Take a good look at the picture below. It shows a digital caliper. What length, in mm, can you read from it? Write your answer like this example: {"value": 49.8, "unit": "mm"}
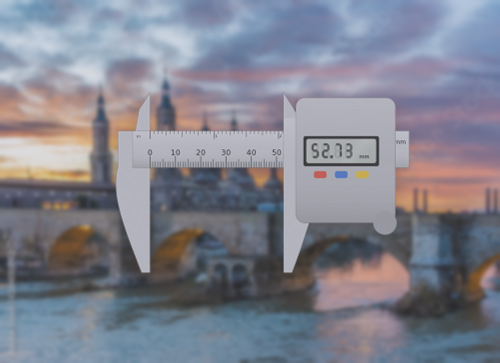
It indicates {"value": 52.73, "unit": "mm"}
